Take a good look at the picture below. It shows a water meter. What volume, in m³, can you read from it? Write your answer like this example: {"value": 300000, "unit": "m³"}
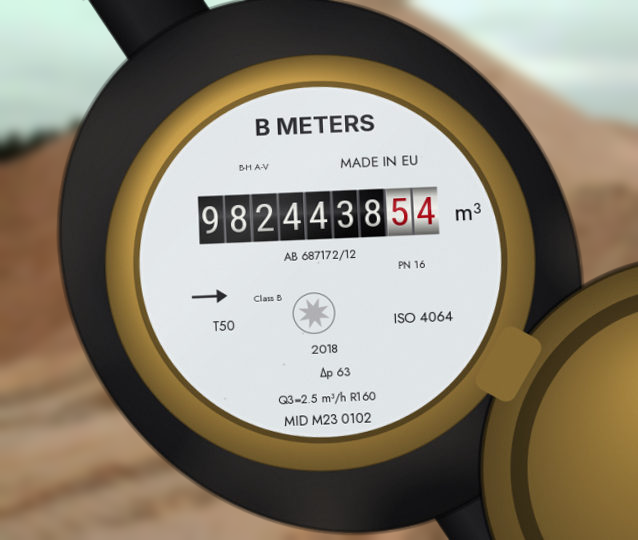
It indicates {"value": 9824438.54, "unit": "m³"}
